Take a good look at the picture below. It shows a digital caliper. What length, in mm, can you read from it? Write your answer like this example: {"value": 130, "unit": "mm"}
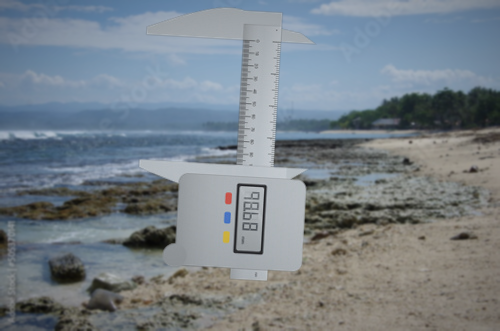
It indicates {"value": 98.68, "unit": "mm"}
